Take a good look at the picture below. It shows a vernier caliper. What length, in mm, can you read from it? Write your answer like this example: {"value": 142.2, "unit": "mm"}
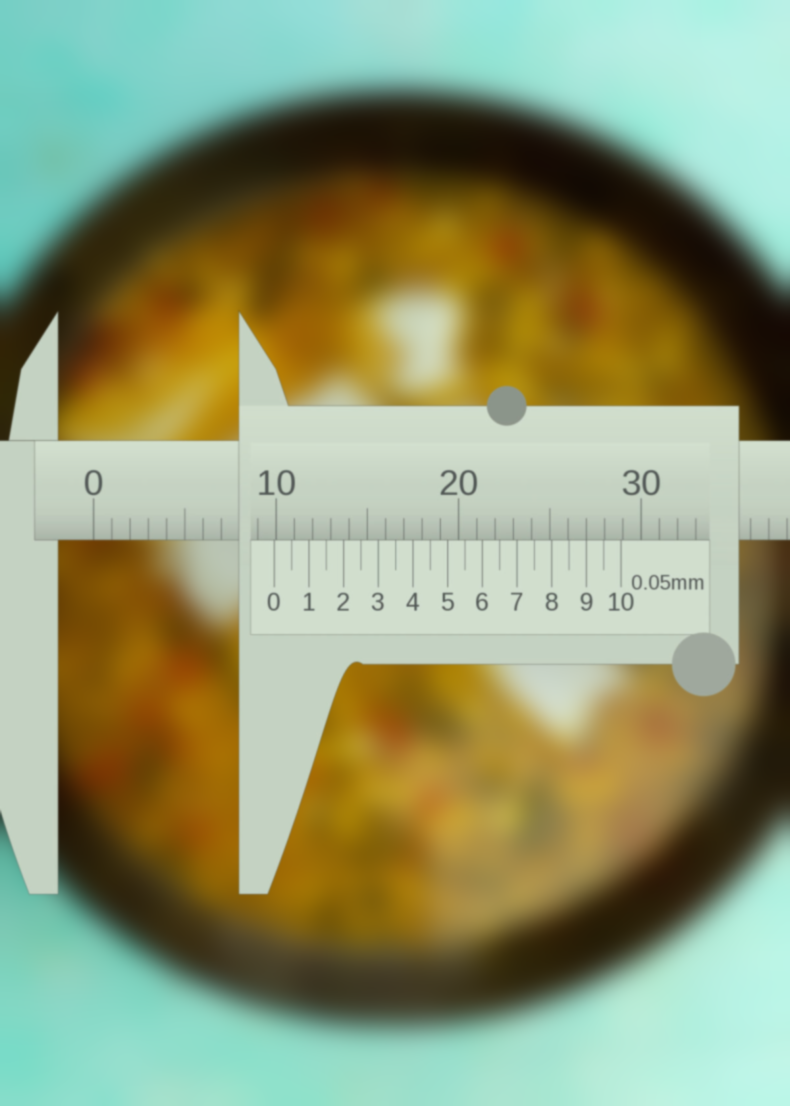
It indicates {"value": 9.9, "unit": "mm"}
